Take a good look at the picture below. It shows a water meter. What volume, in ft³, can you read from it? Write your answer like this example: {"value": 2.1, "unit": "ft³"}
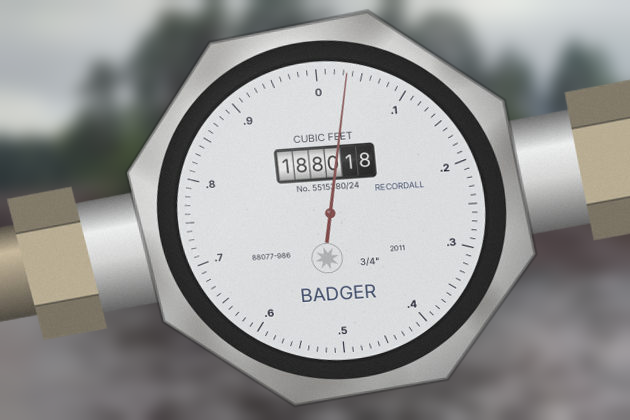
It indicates {"value": 188018.03, "unit": "ft³"}
